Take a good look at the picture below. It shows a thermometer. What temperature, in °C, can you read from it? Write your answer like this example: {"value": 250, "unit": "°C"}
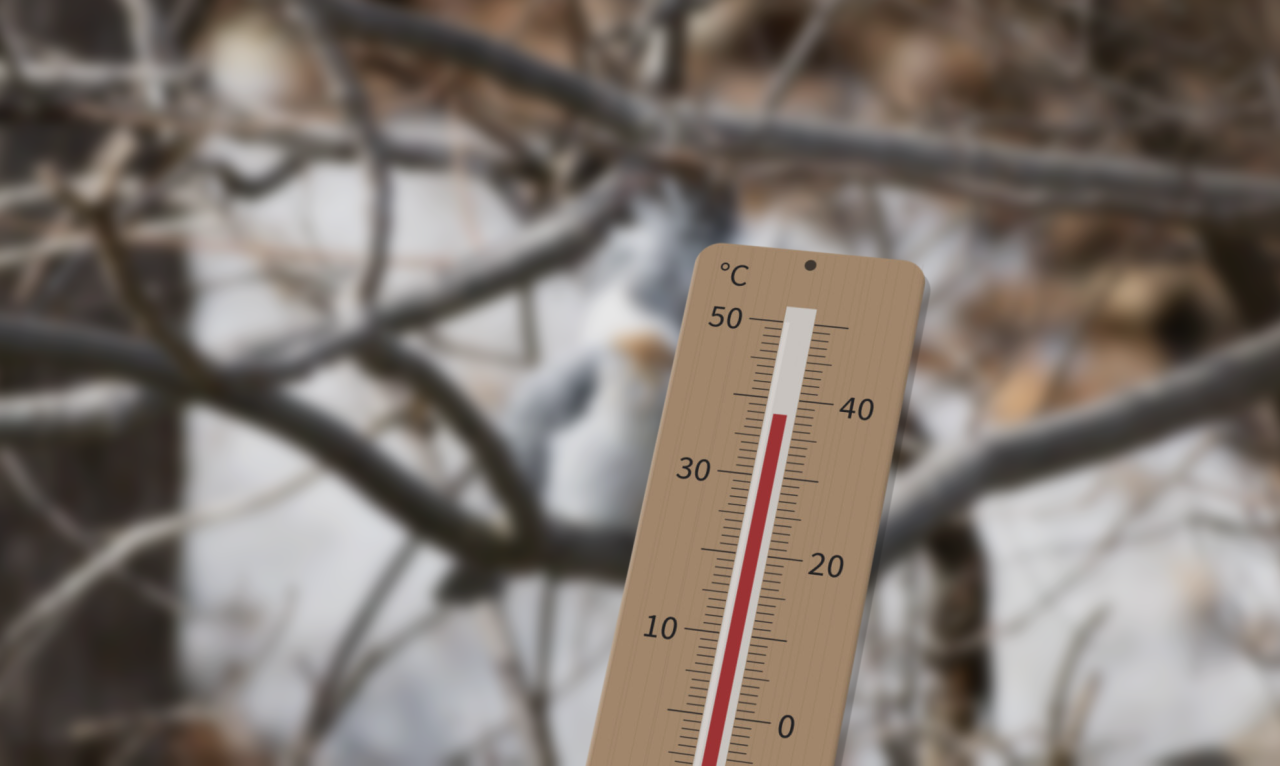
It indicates {"value": 38, "unit": "°C"}
